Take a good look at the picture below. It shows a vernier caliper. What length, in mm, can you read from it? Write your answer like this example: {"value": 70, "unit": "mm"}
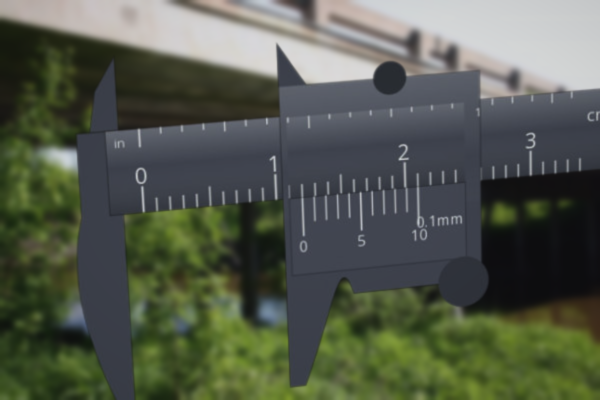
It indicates {"value": 12.0, "unit": "mm"}
